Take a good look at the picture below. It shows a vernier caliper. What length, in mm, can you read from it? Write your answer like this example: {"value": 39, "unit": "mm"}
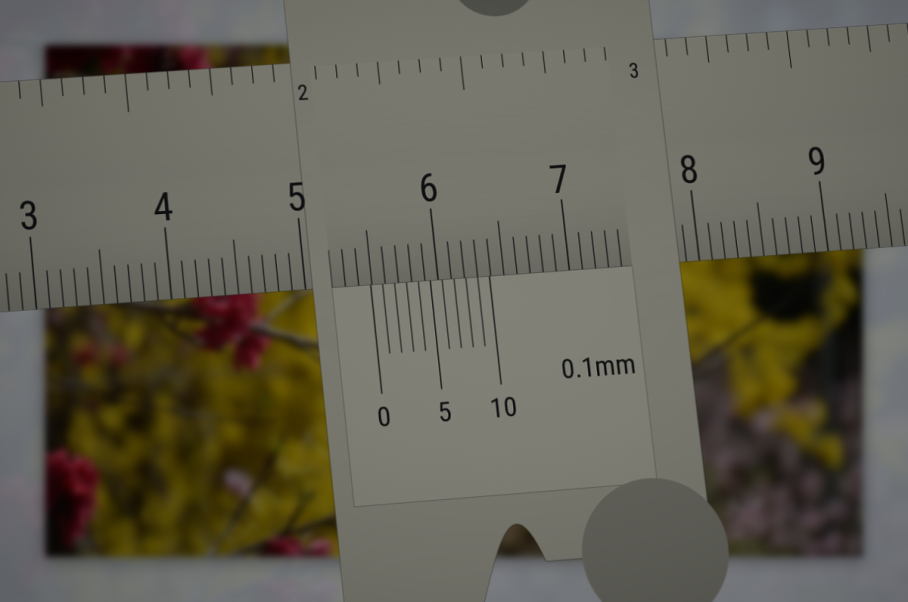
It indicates {"value": 54.9, "unit": "mm"}
